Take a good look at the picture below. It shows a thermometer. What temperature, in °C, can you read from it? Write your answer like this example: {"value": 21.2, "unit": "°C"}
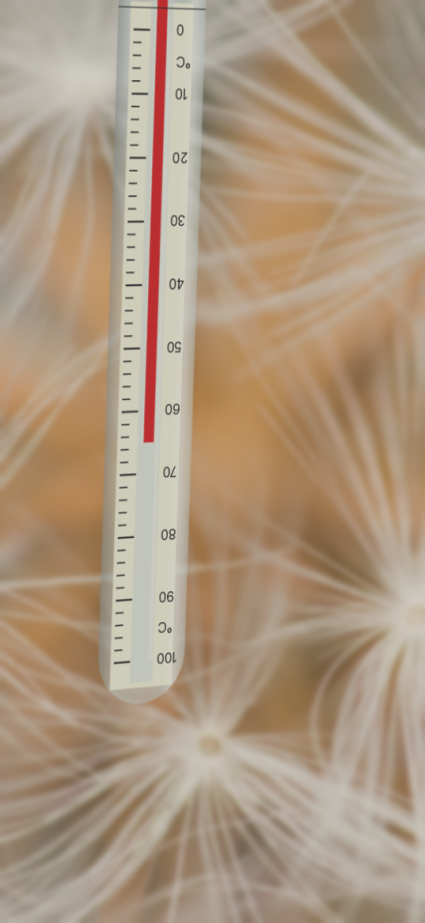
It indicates {"value": 65, "unit": "°C"}
